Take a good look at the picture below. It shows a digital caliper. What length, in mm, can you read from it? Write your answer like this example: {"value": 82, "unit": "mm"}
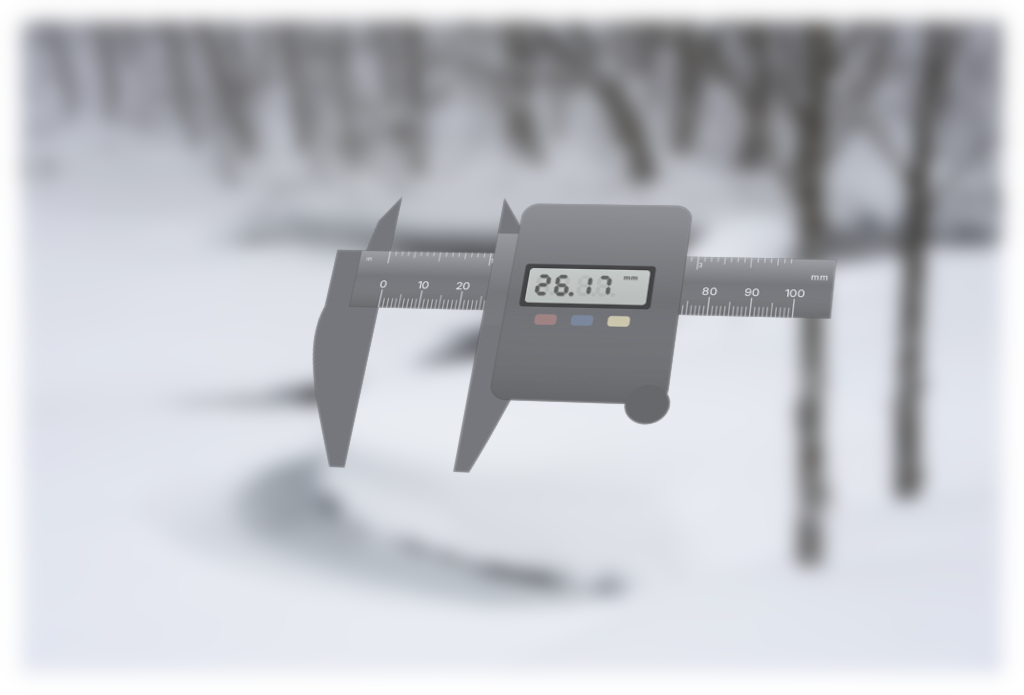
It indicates {"value": 26.17, "unit": "mm"}
